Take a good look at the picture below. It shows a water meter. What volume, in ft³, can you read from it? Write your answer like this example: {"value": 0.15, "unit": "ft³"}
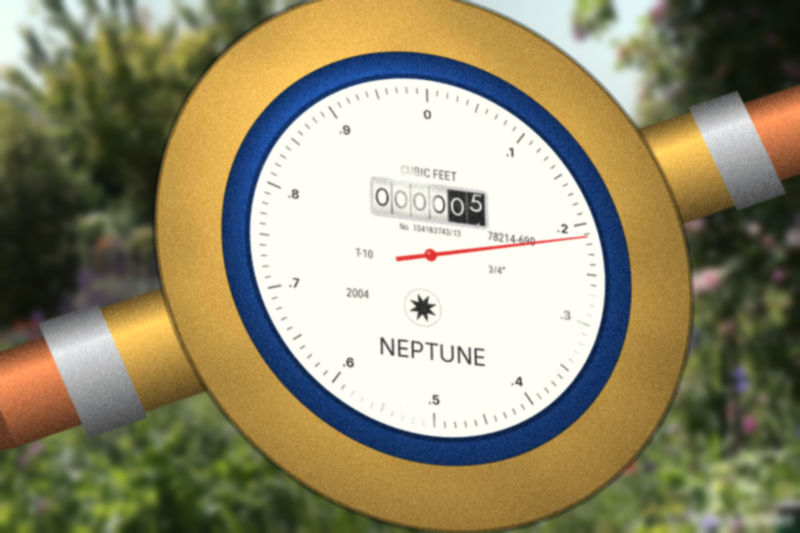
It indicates {"value": 5.21, "unit": "ft³"}
